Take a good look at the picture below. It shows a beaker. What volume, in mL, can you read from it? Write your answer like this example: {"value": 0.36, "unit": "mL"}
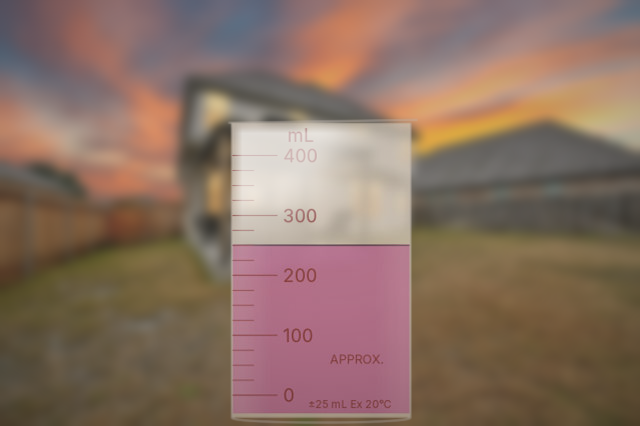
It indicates {"value": 250, "unit": "mL"}
